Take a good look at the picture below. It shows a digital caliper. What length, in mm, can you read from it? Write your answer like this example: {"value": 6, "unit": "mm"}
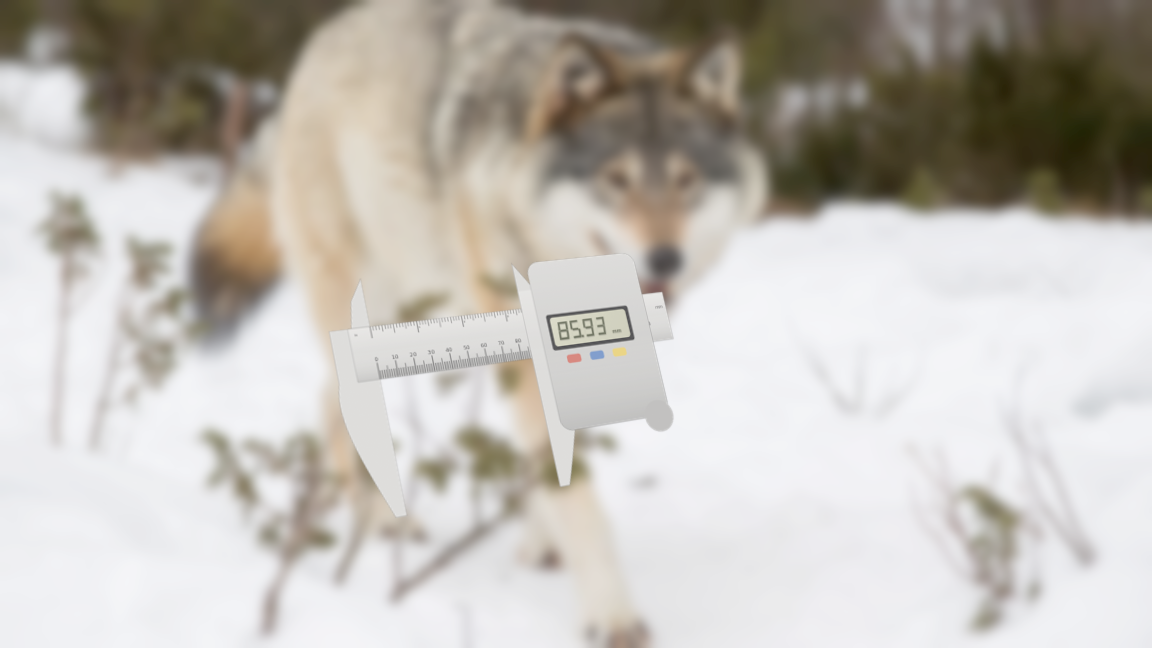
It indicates {"value": 85.93, "unit": "mm"}
